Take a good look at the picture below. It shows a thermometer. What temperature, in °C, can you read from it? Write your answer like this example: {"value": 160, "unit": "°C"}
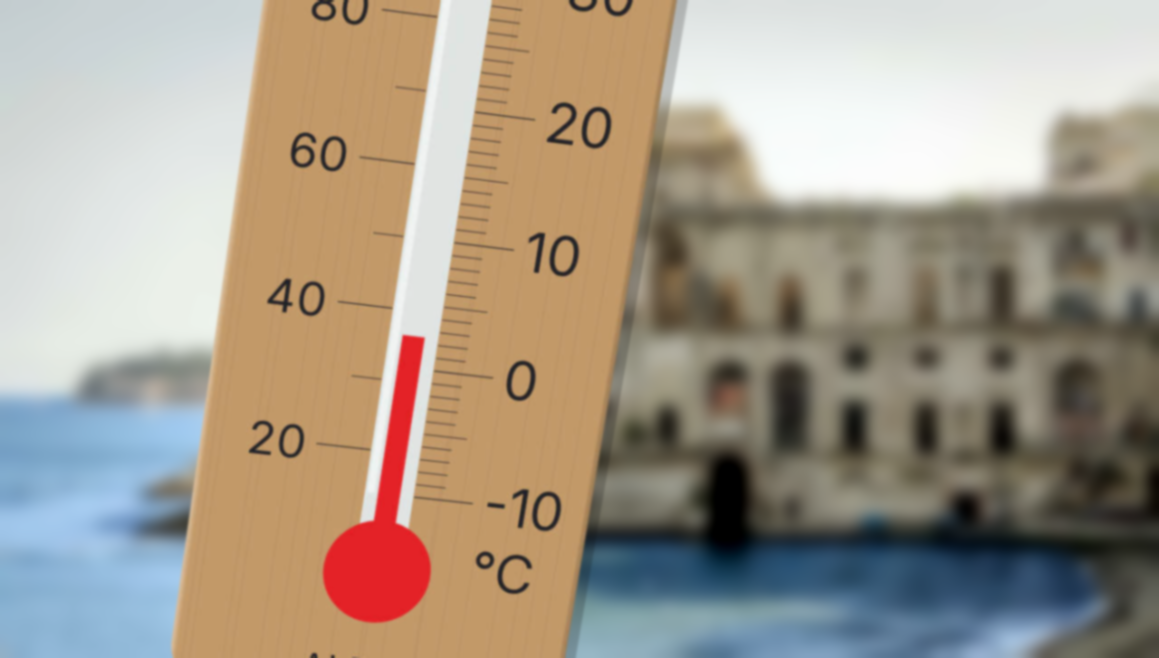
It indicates {"value": 2.5, "unit": "°C"}
